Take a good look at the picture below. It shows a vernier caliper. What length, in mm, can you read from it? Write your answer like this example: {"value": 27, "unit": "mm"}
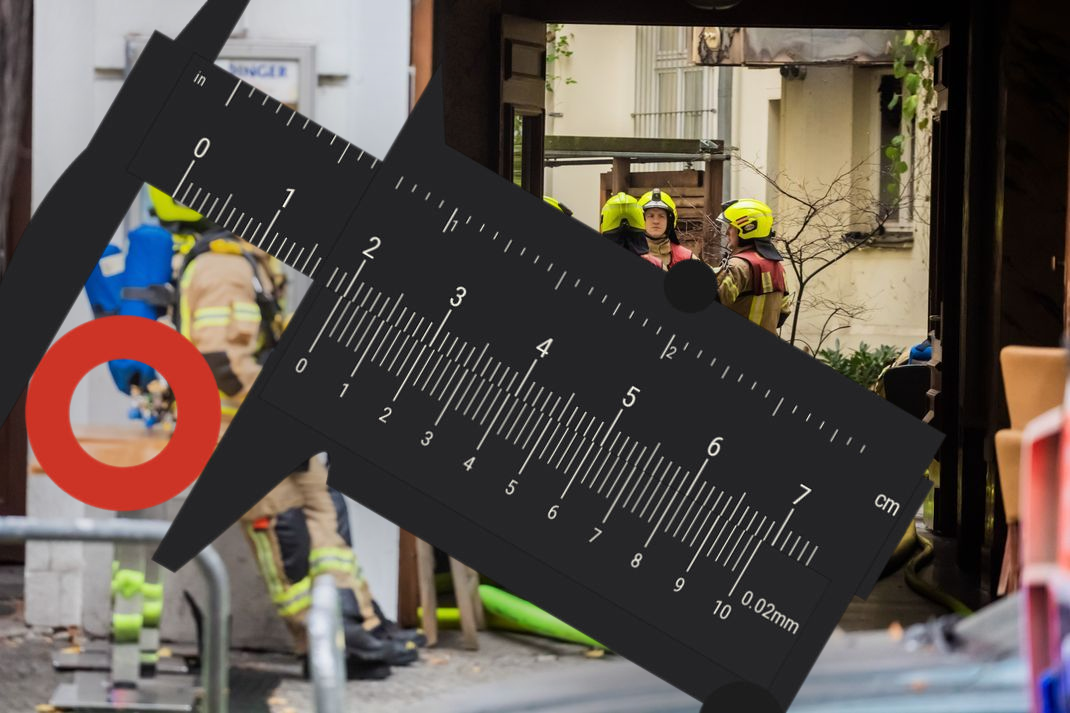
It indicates {"value": 19.8, "unit": "mm"}
